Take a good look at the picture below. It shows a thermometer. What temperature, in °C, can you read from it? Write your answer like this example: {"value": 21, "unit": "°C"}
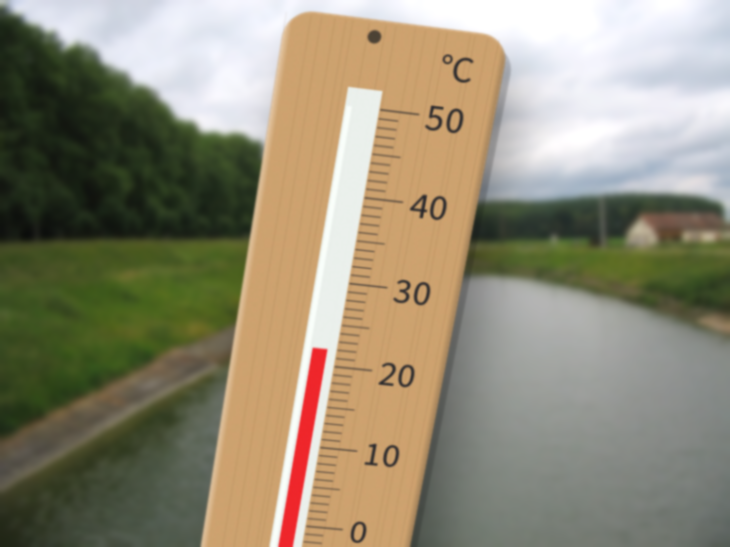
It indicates {"value": 22, "unit": "°C"}
